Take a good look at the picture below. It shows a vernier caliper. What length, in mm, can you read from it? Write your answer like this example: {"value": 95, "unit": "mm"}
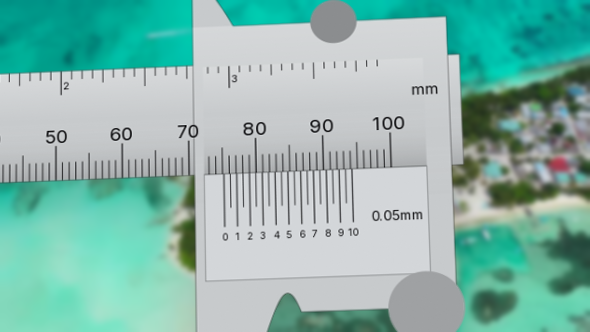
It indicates {"value": 75.2, "unit": "mm"}
